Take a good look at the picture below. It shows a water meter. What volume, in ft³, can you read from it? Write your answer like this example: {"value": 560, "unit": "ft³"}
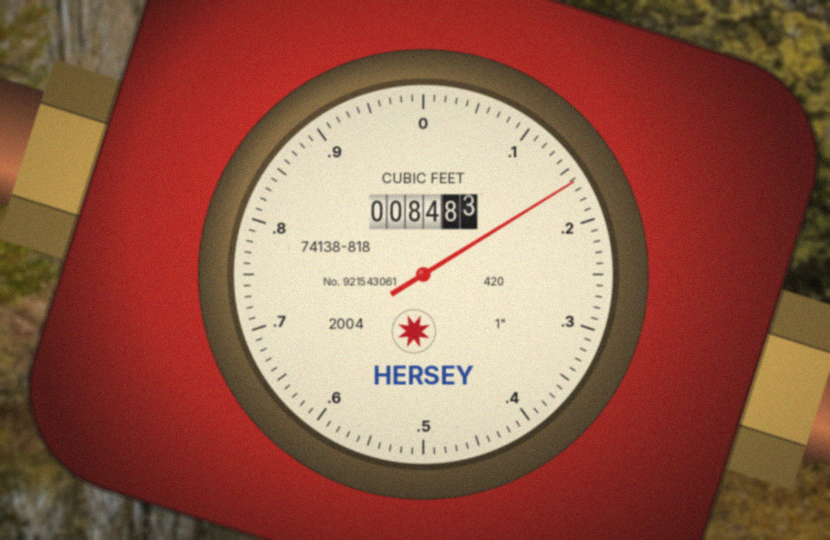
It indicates {"value": 8483.16, "unit": "ft³"}
